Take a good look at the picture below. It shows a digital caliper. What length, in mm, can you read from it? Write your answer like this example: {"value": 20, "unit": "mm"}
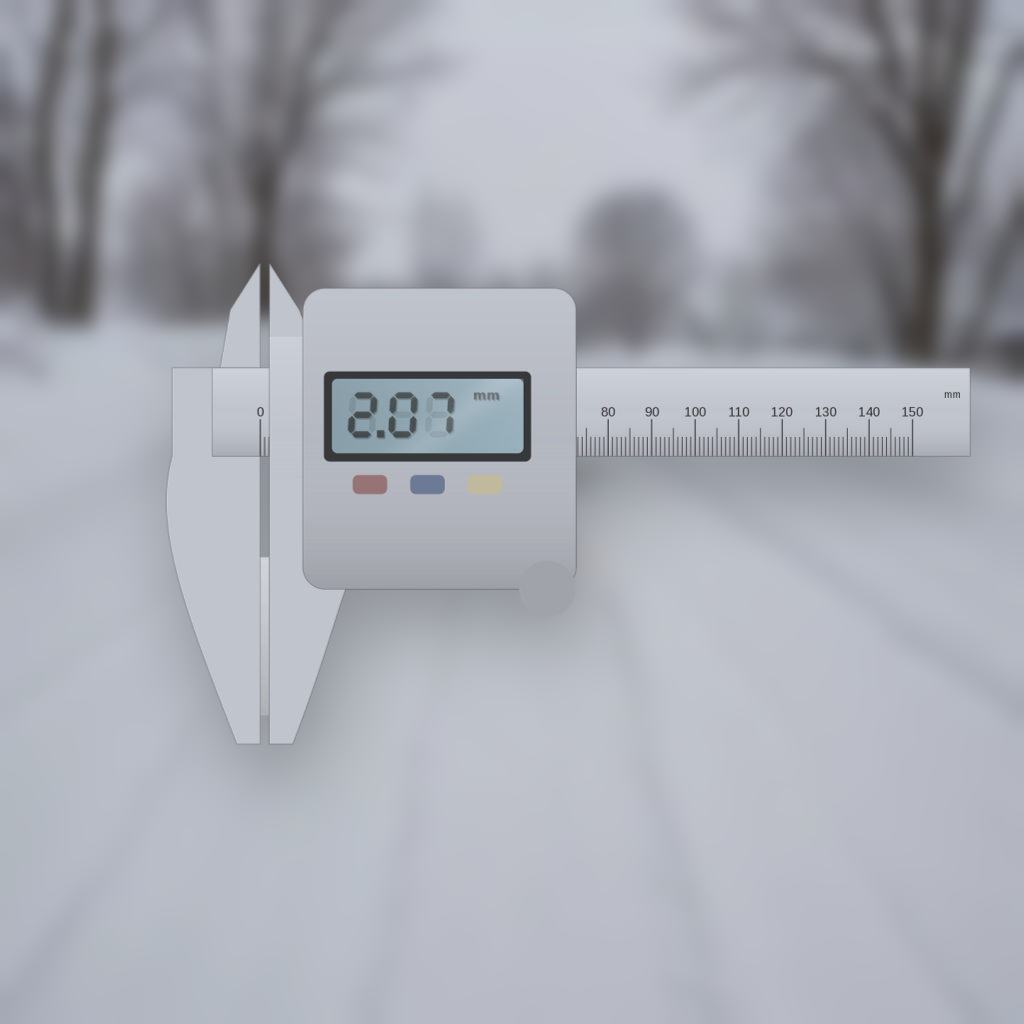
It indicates {"value": 2.07, "unit": "mm"}
